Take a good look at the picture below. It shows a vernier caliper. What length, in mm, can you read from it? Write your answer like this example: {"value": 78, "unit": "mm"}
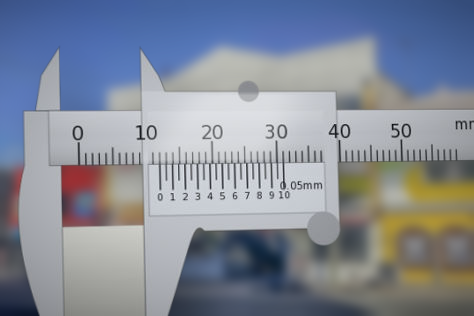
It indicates {"value": 12.0, "unit": "mm"}
